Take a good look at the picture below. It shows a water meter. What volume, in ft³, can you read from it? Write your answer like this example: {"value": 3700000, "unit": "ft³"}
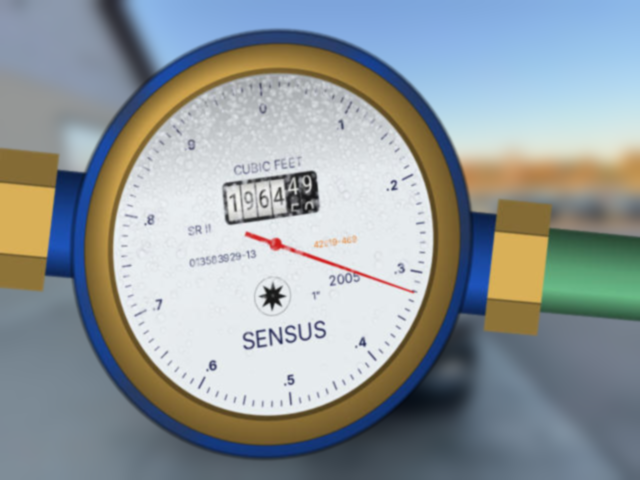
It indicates {"value": 196449.32, "unit": "ft³"}
